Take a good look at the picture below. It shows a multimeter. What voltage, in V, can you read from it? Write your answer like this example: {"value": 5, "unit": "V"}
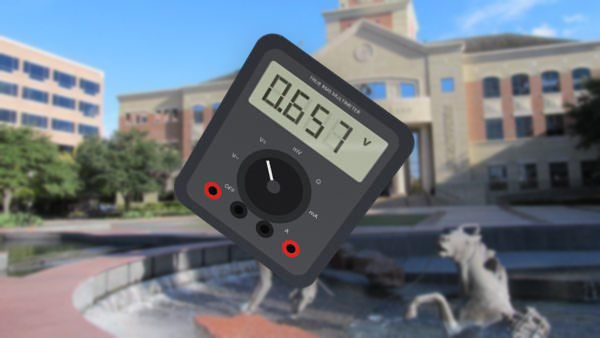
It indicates {"value": 0.657, "unit": "V"}
